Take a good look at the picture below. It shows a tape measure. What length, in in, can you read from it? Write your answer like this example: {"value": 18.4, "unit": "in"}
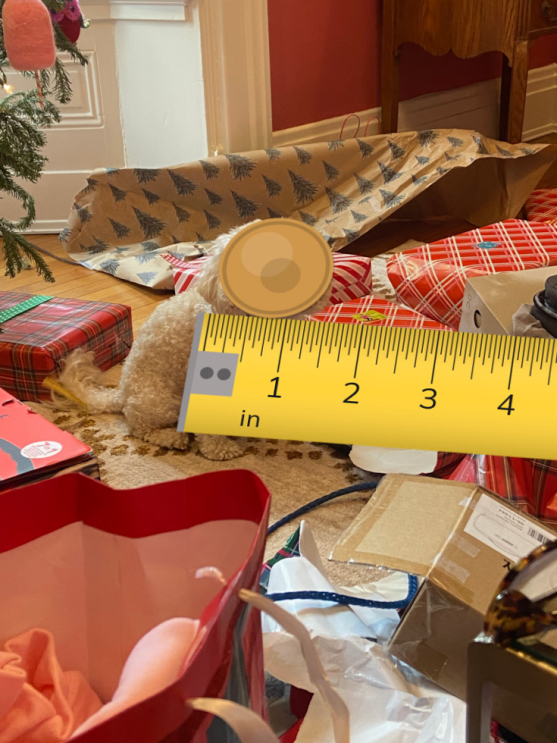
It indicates {"value": 1.5, "unit": "in"}
